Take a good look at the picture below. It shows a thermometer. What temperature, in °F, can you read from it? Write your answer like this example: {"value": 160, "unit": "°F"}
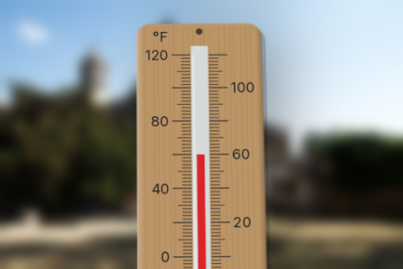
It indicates {"value": 60, "unit": "°F"}
